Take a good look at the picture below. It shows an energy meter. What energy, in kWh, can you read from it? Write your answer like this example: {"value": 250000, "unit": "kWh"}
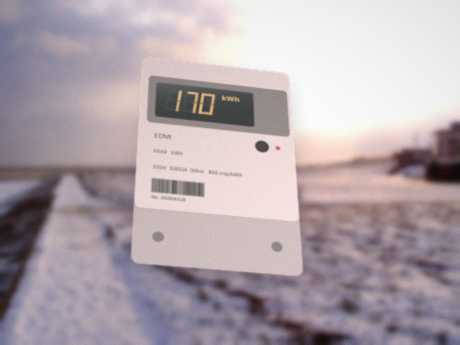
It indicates {"value": 170, "unit": "kWh"}
